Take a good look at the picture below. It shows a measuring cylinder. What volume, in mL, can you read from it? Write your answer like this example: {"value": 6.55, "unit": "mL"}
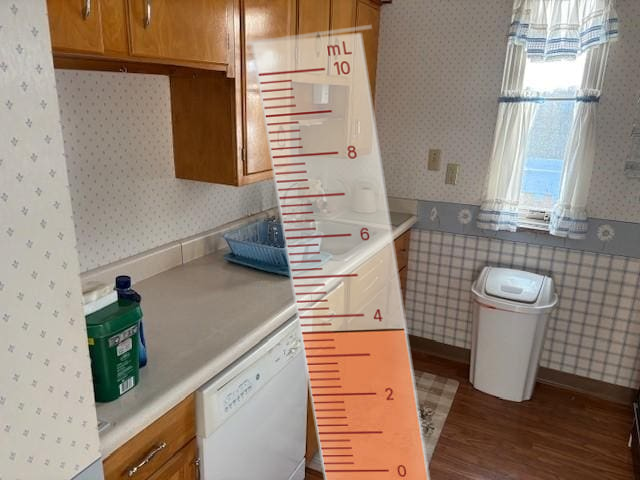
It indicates {"value": 3.6, "unit": "mL"}
